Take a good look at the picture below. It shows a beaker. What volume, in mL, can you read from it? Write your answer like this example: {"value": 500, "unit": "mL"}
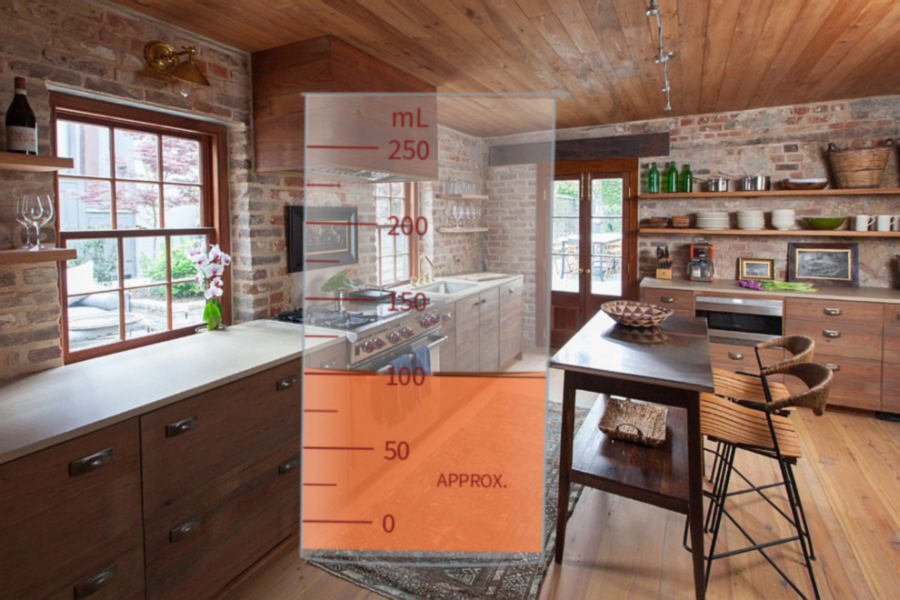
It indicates {"value": 100, "unit": "mL"}
